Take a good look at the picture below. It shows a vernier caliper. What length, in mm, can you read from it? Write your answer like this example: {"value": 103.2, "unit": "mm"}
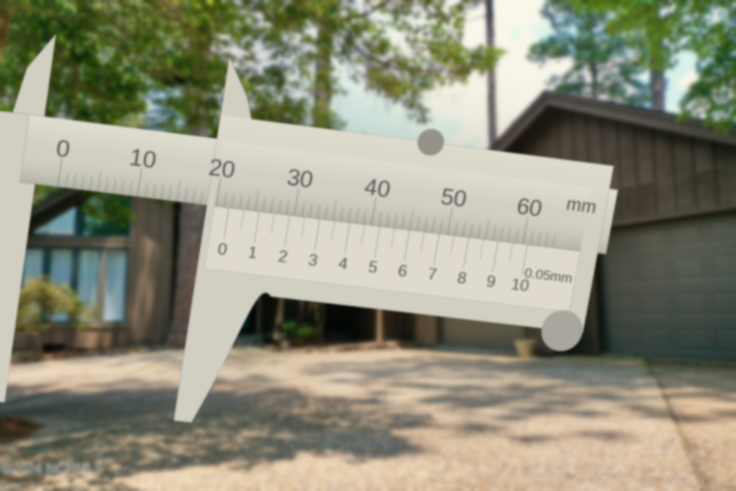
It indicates {"value": 21.6, "unit": "mm"}
